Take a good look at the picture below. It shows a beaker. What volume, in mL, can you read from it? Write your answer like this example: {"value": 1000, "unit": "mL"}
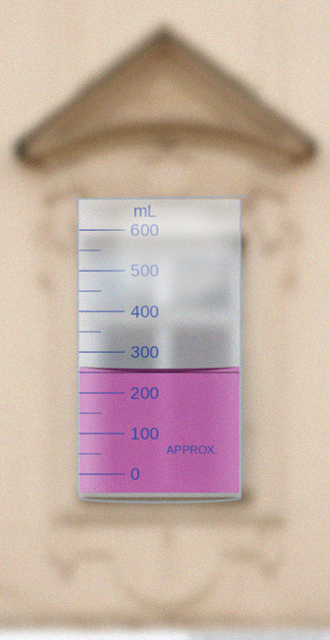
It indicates {"value": 250, "unit": "mL"}
